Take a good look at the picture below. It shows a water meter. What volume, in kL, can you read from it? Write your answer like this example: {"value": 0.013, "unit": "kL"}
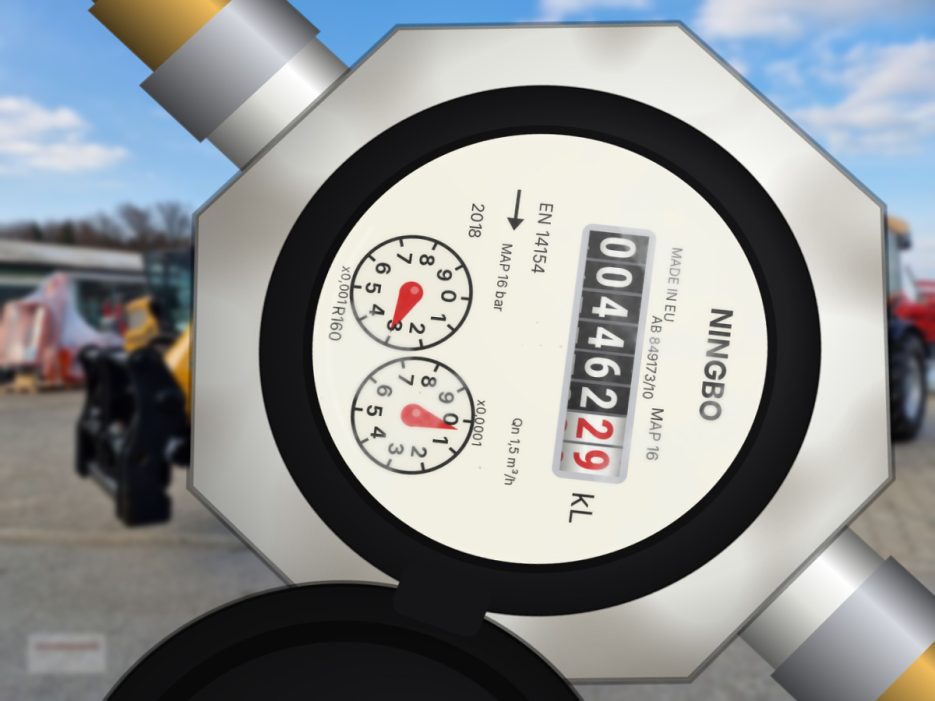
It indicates {"value": 4462.2930, "unit": "kL"}
